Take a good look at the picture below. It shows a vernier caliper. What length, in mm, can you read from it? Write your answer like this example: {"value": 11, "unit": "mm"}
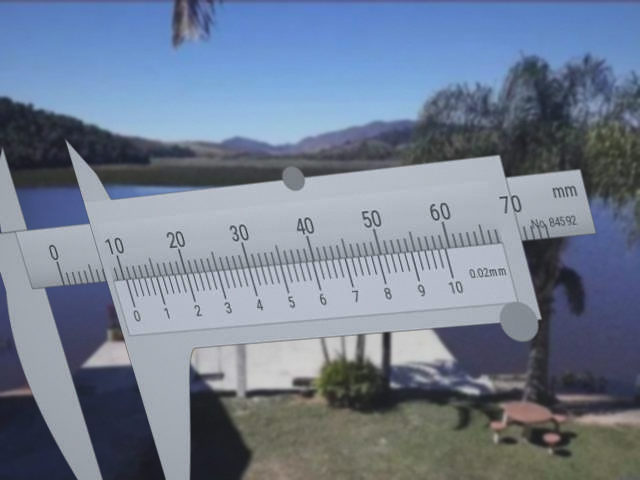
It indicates {"value": 10.4, "unit": "mm"}
